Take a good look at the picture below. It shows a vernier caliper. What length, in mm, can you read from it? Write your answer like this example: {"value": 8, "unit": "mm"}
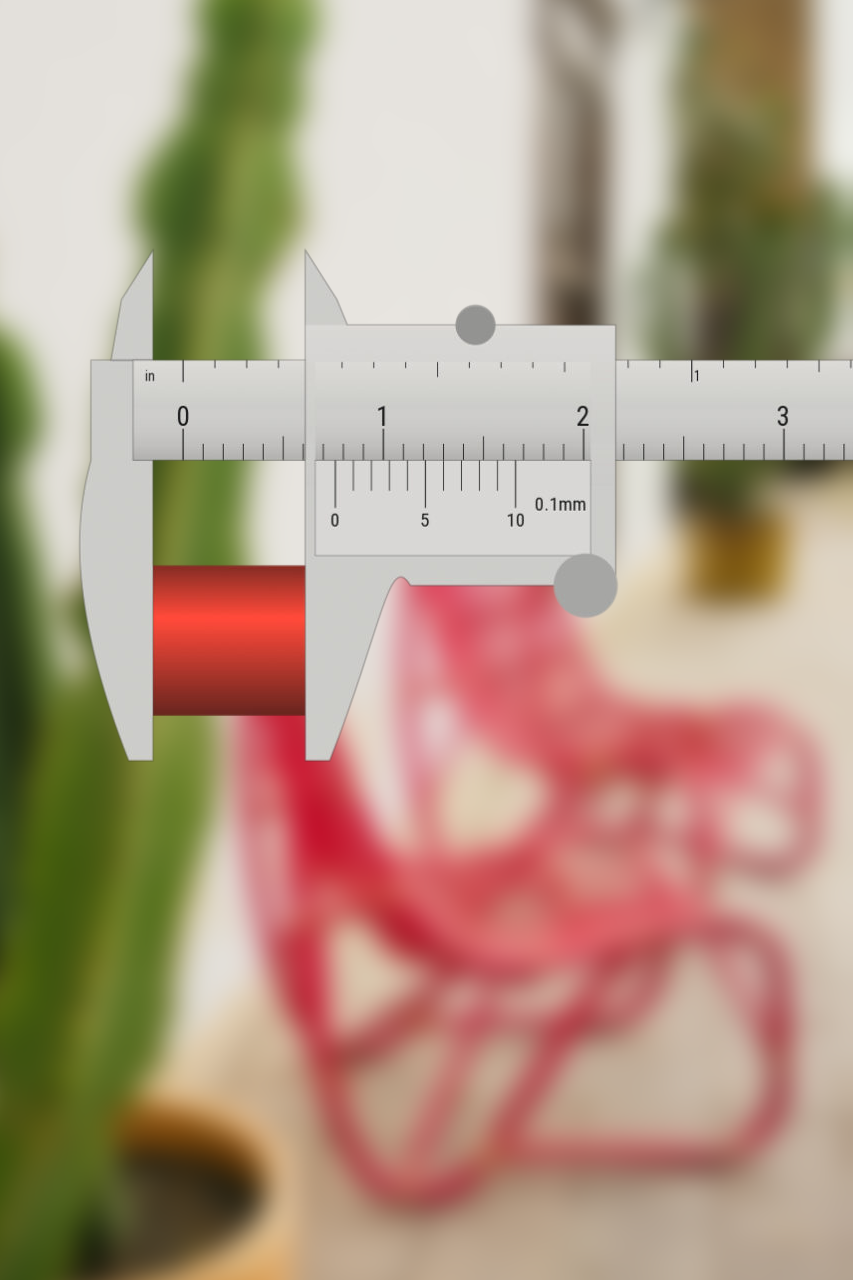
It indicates {"value": 7.6, "unit": "mm"}
